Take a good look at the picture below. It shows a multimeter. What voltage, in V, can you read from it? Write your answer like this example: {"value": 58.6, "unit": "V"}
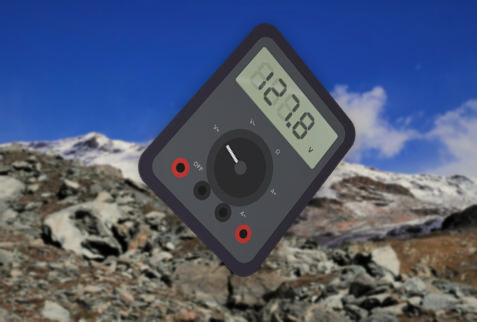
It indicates {"value": 127.8, "unit": "V"}
